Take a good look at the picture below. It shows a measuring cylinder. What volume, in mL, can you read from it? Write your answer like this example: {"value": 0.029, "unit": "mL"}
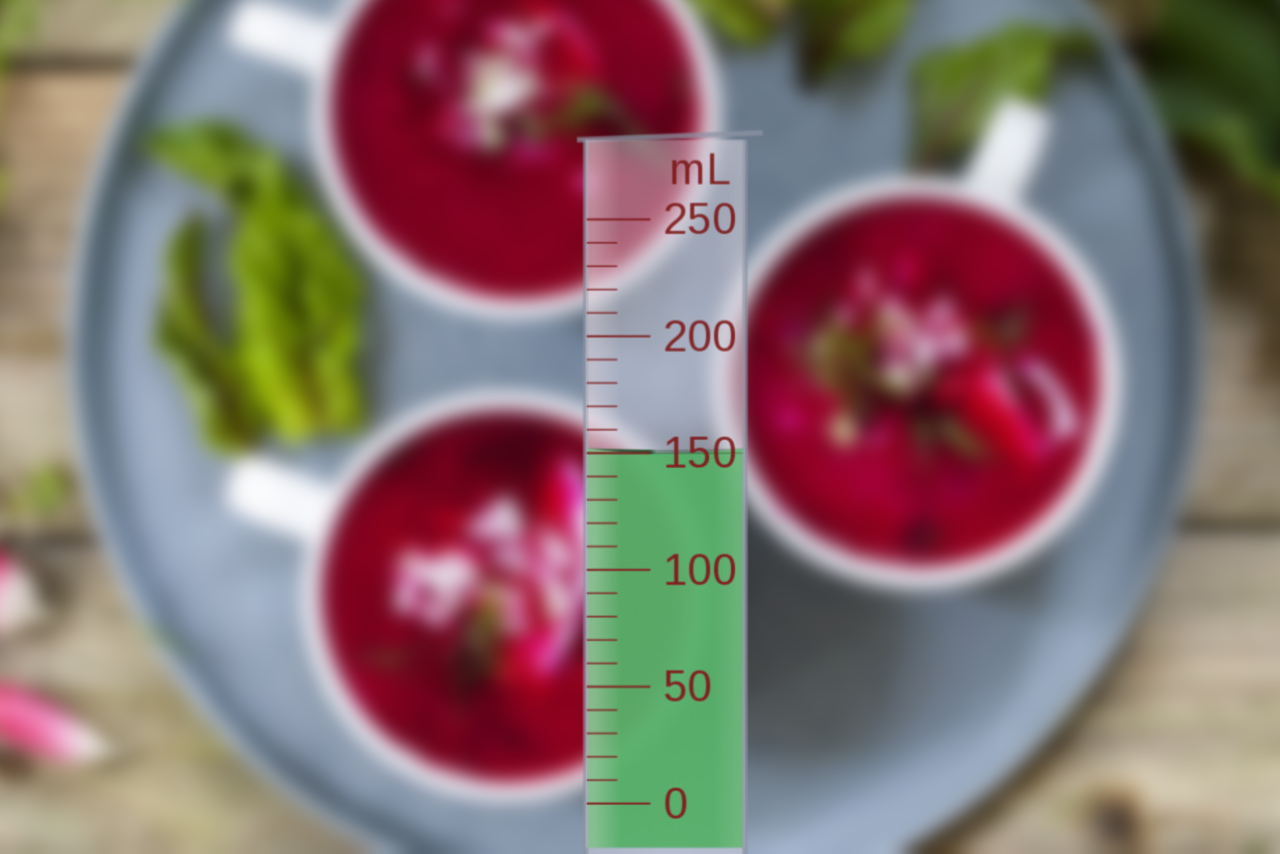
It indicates {"value": 150, "unit": "mL"}
